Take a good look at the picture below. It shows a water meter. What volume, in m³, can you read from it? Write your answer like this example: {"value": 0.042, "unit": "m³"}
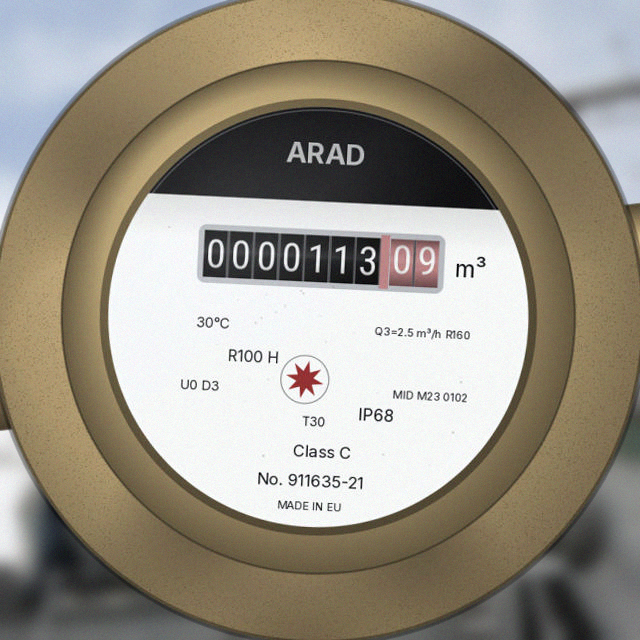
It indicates {"value": 113.09, "unit": "m³"}
